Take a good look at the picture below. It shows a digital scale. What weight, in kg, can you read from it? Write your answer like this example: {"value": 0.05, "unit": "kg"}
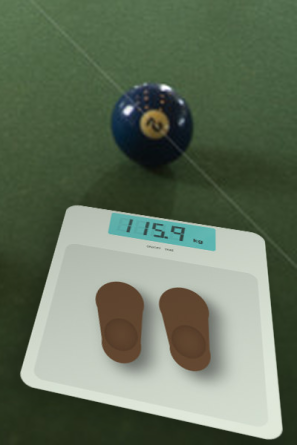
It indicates {"value": 115.9, "unit": "kg"}
